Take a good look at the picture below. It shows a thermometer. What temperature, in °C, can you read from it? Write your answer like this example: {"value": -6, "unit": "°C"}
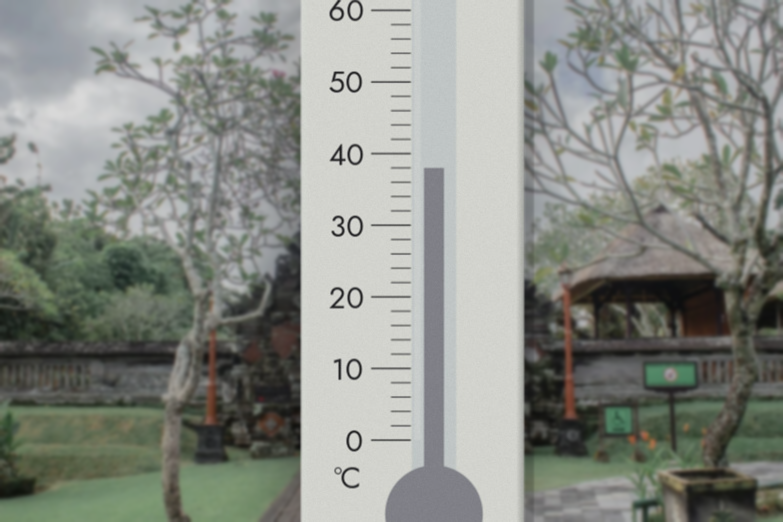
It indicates {"value": 38, "unit": "°C"}
